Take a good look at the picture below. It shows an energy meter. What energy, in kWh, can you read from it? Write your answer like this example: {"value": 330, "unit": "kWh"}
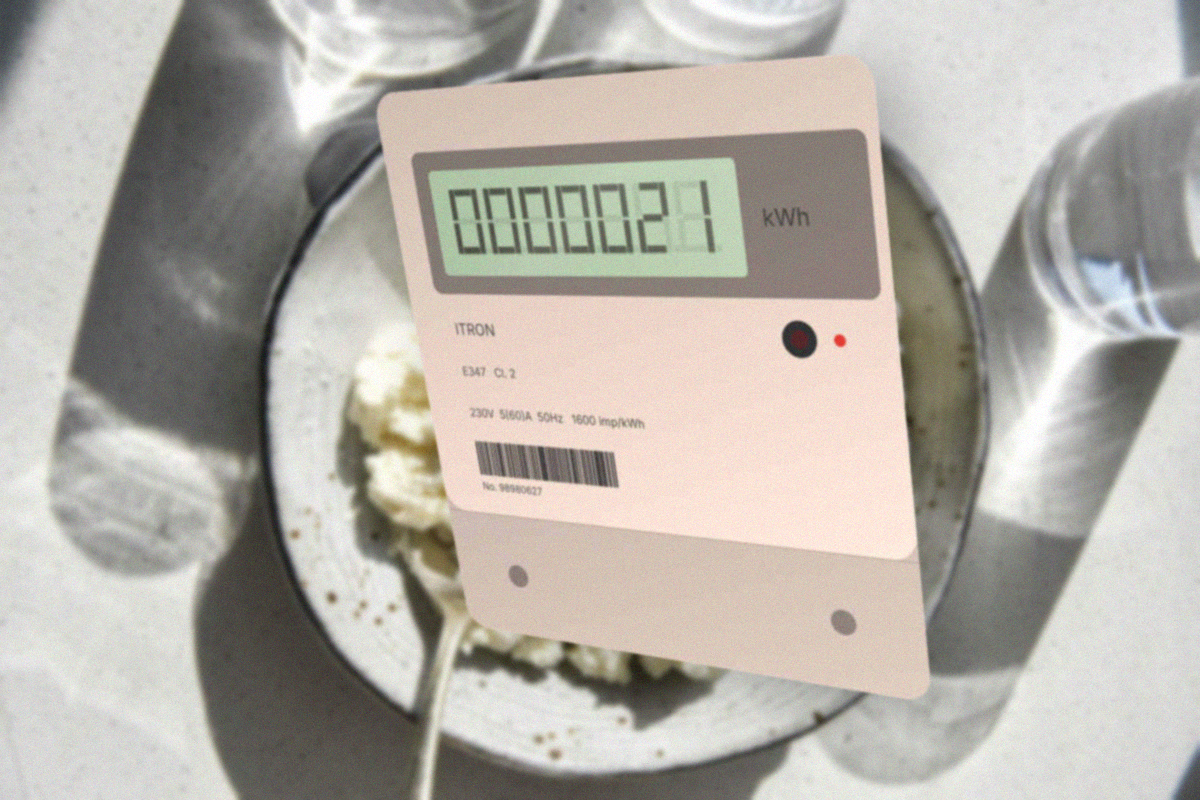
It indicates {"value": 21, "unit": "kWh"}
